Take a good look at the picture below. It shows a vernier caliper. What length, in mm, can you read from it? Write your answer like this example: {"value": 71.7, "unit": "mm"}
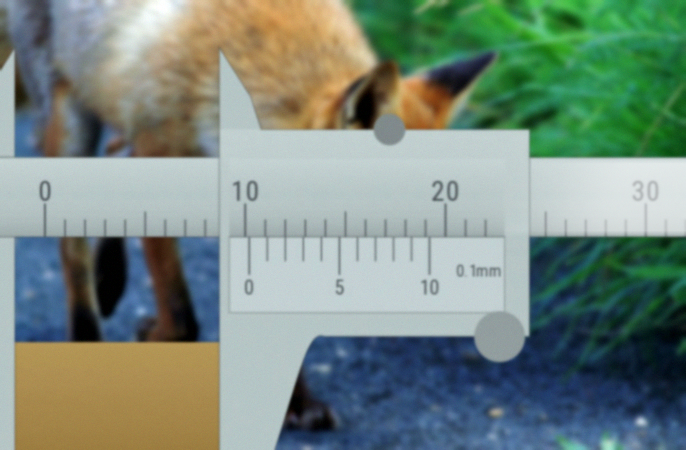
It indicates {"value": 10.2, "unit": "mm"}
